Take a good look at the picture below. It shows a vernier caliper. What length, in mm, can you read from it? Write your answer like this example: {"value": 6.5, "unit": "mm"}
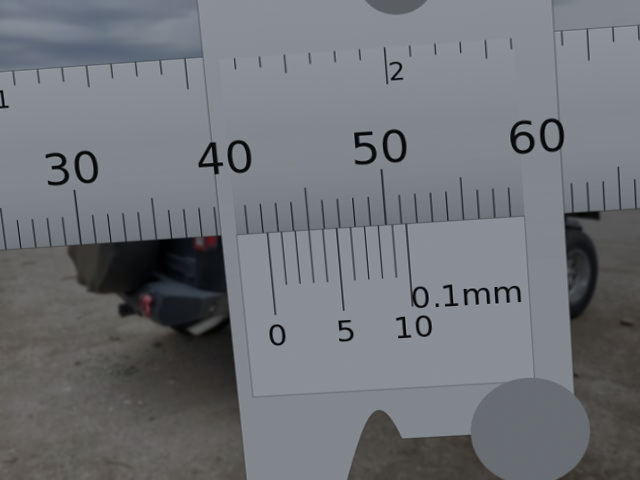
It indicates {"value": 42.3, "unit": "mm"}
